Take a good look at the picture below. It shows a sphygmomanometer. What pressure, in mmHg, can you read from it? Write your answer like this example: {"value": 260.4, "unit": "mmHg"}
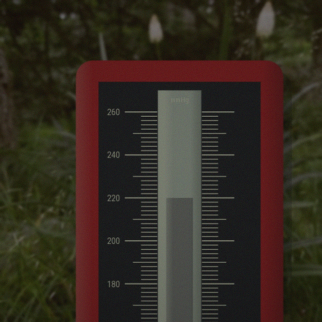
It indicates {"value": 220, "unit": "mmHg"}
